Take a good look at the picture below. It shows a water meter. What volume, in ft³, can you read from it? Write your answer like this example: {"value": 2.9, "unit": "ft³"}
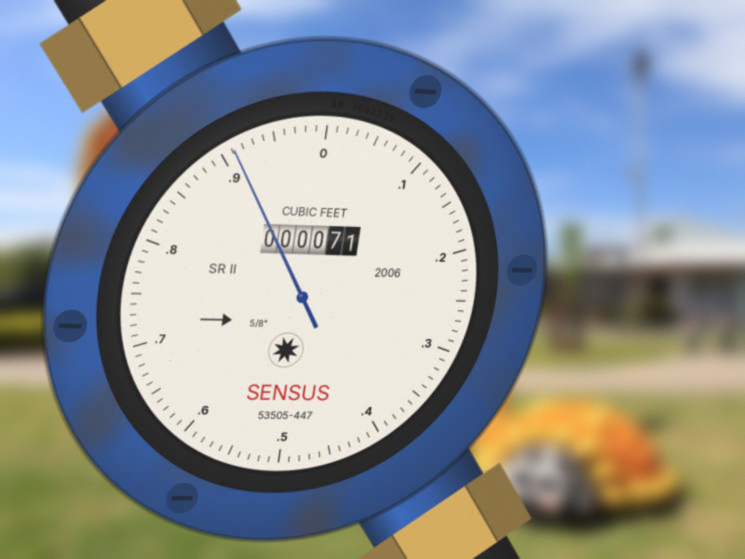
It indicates {"value": 70.91, "unit": "ft³"}
